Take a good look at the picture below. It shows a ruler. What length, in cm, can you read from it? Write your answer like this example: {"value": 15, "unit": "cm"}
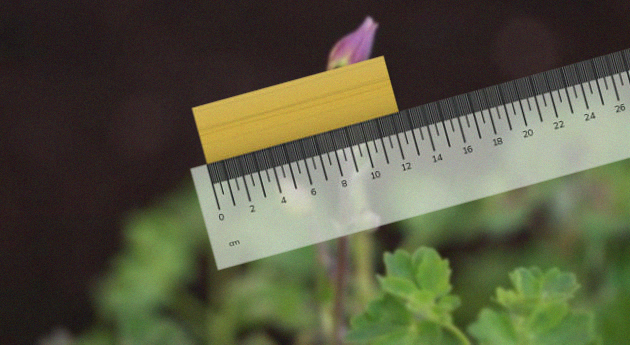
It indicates {"value": 12.5, "unit": "cm"}
